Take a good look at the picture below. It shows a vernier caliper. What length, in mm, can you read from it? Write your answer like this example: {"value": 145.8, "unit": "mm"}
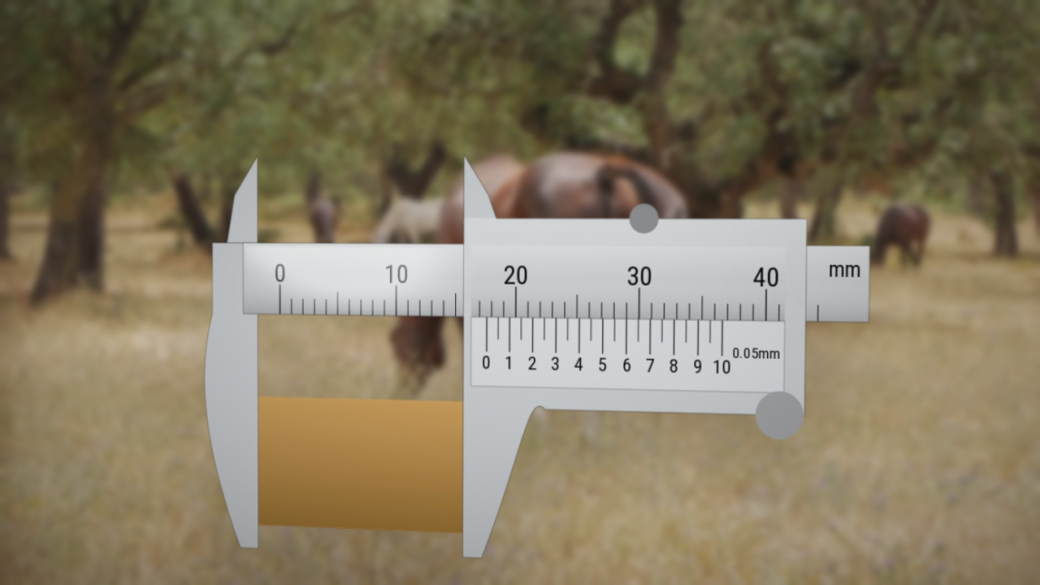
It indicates {"value": 17.6, "unit": "mm"}
